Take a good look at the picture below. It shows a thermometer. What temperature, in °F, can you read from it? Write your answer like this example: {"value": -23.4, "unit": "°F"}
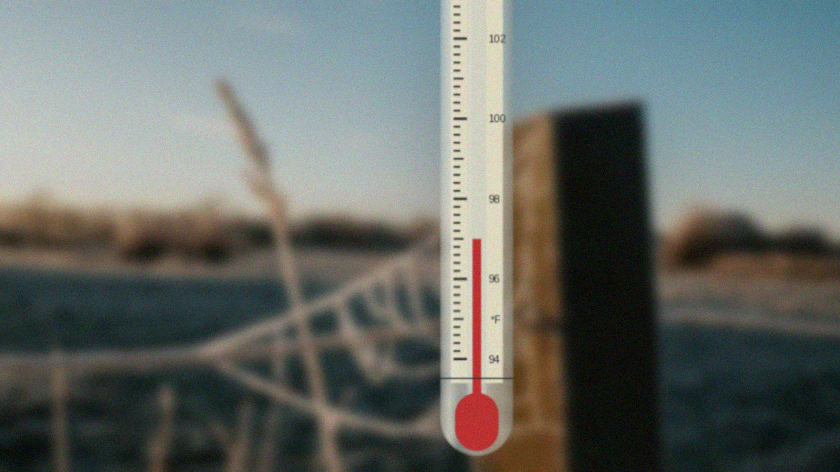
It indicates {"value": 97, "unit": "°F"}
